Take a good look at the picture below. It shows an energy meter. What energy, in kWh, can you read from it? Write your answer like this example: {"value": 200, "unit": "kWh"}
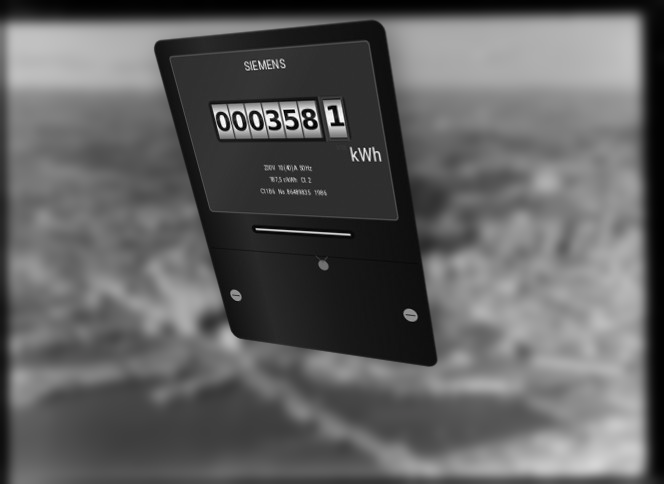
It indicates {"value": 358.1, "unit": "kWh"}
